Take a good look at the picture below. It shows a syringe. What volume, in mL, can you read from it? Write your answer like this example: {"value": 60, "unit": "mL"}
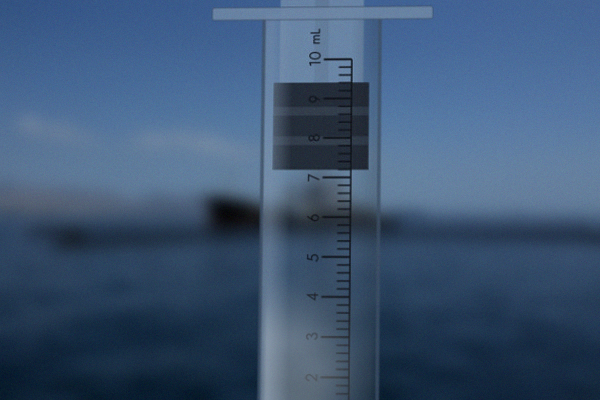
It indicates {"value": 7.2, "unit": "mL"}
